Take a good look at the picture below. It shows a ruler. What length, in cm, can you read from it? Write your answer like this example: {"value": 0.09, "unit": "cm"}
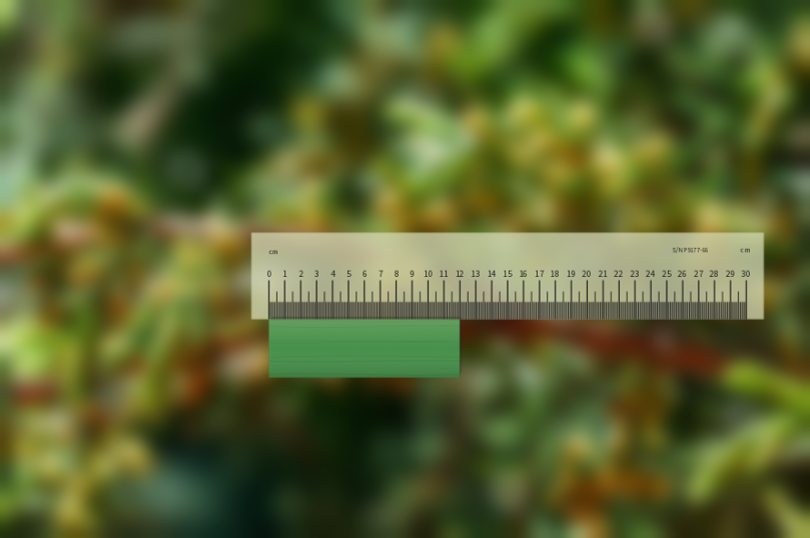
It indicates {"value": 12, "unit": "cm"}
